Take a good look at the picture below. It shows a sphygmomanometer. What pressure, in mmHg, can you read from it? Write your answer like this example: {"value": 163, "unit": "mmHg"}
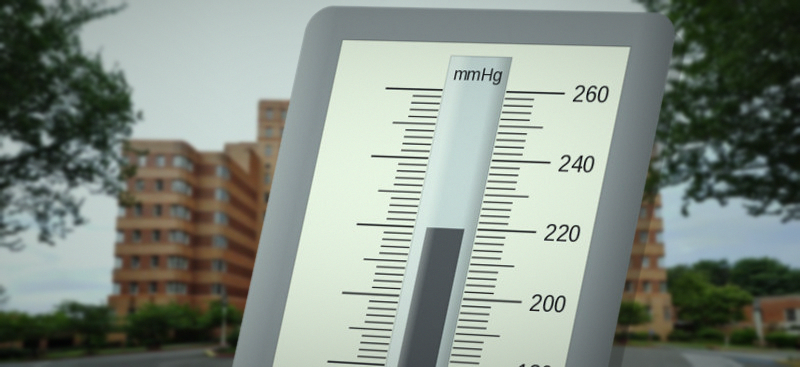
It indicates {"value": 220, "unit": "mmHg"}
